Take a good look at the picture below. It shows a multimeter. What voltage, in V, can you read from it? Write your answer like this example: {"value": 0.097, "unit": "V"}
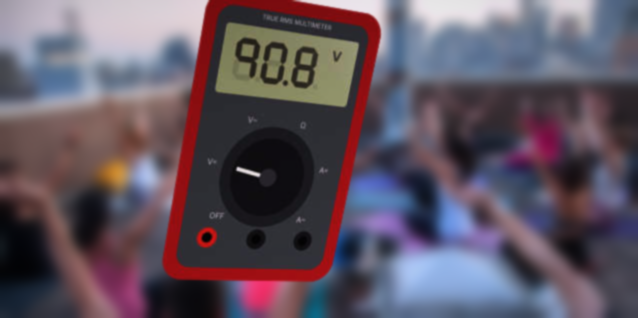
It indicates {"value": 90.8, "unit": "V"}
